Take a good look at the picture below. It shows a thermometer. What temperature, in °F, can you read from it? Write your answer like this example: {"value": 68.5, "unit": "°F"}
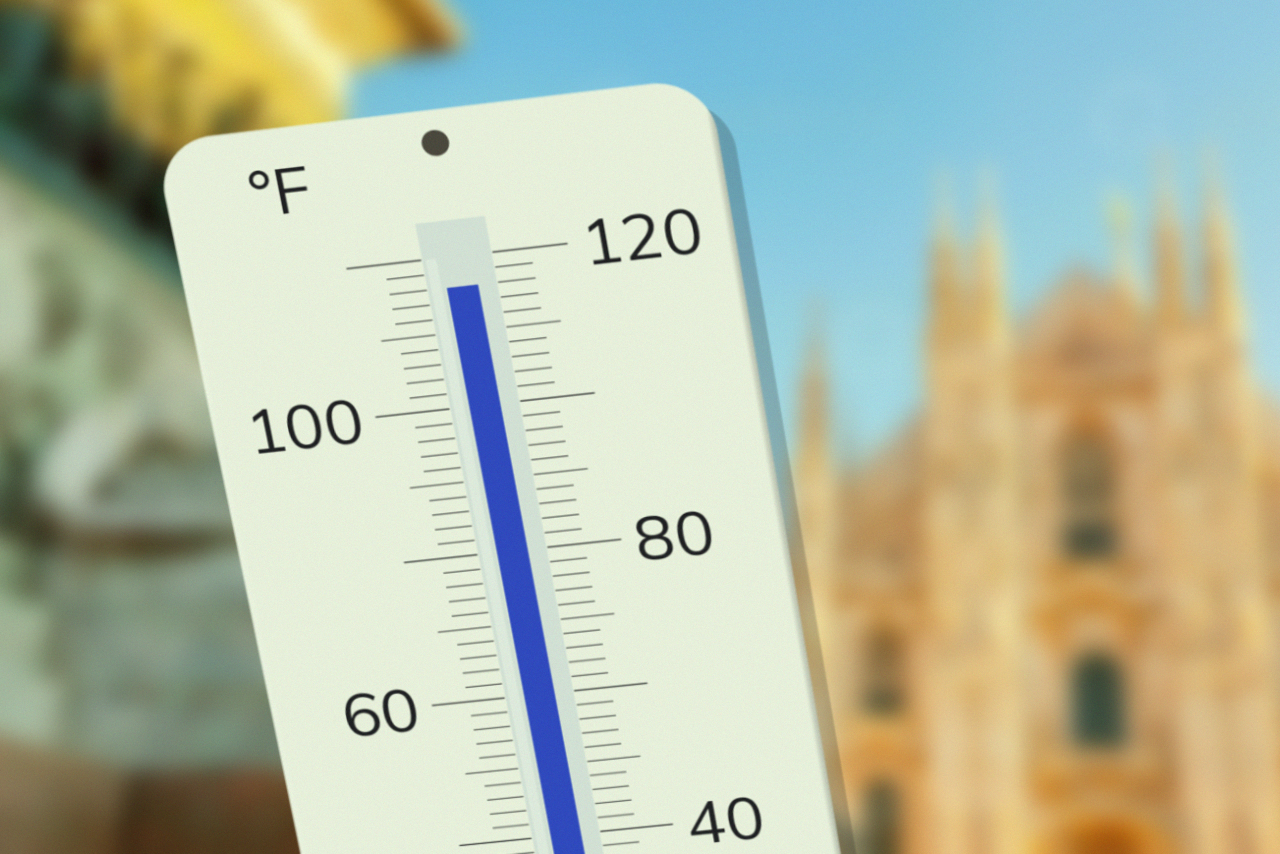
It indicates {"value": 116, "unit": "°F"}
